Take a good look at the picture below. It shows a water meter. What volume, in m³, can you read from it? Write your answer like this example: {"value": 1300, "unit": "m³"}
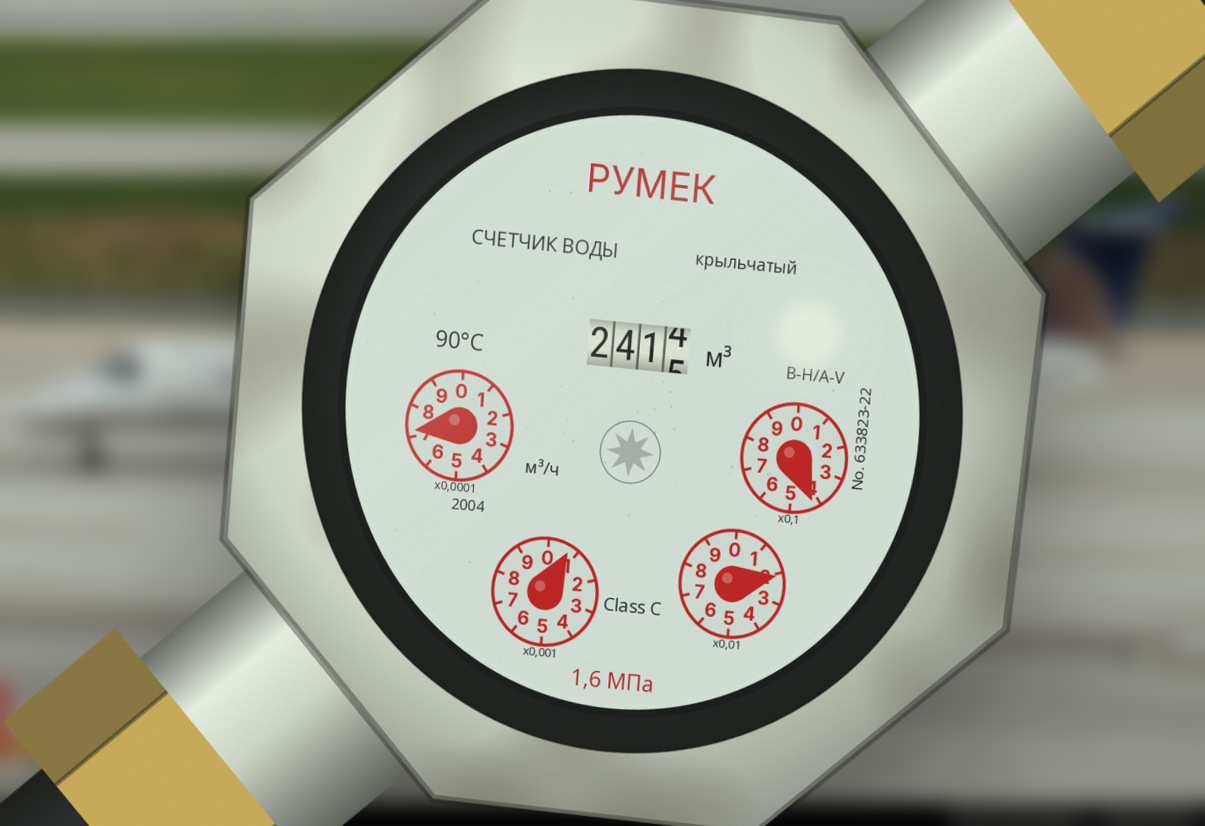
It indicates {"value": 2414.4207, "unit": "m³"}
